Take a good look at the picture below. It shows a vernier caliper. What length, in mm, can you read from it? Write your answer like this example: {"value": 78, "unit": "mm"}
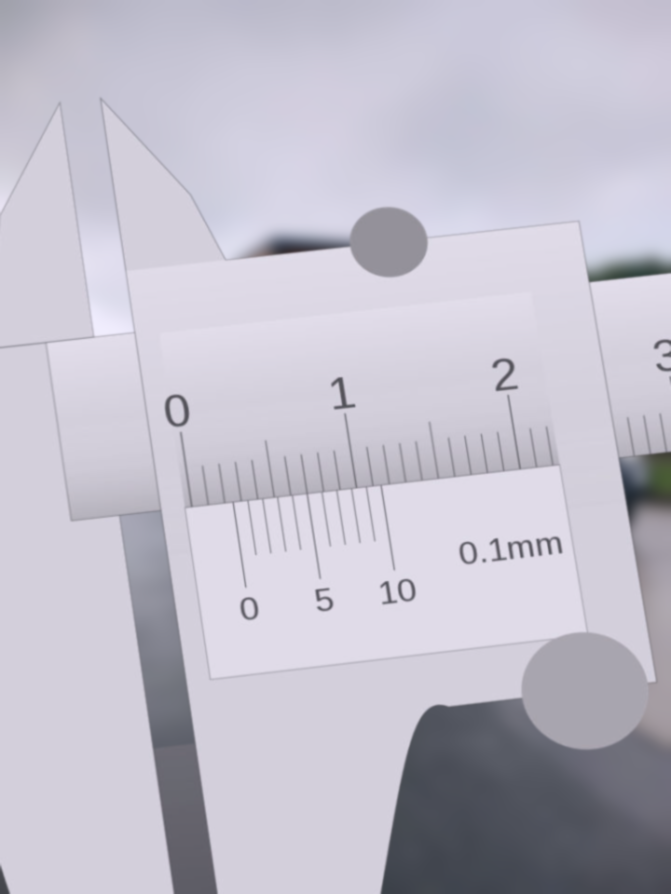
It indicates {"value": 2.5, "unit": "mm"}
